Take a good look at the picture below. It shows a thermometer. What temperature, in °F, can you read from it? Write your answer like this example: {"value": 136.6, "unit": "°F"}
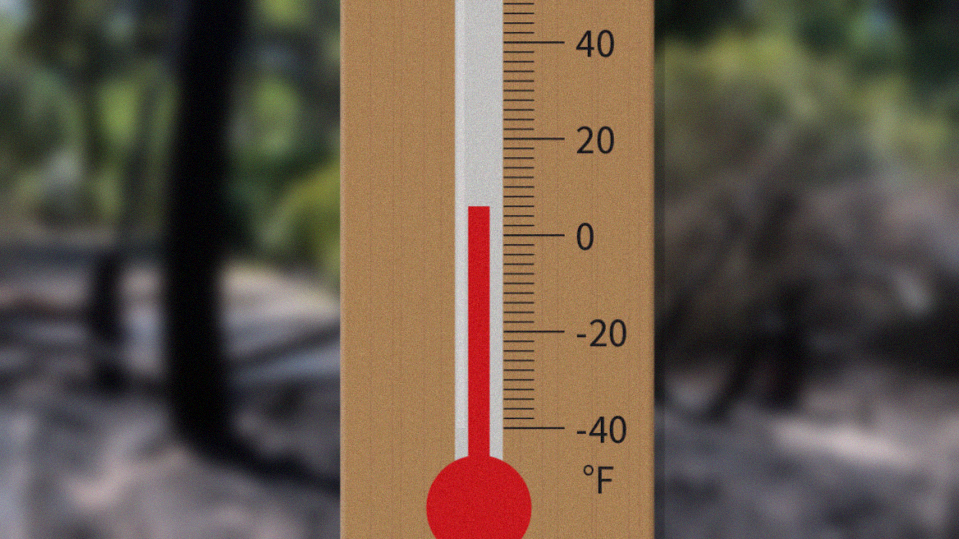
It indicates {"value": 6, "unit": "°F"}
